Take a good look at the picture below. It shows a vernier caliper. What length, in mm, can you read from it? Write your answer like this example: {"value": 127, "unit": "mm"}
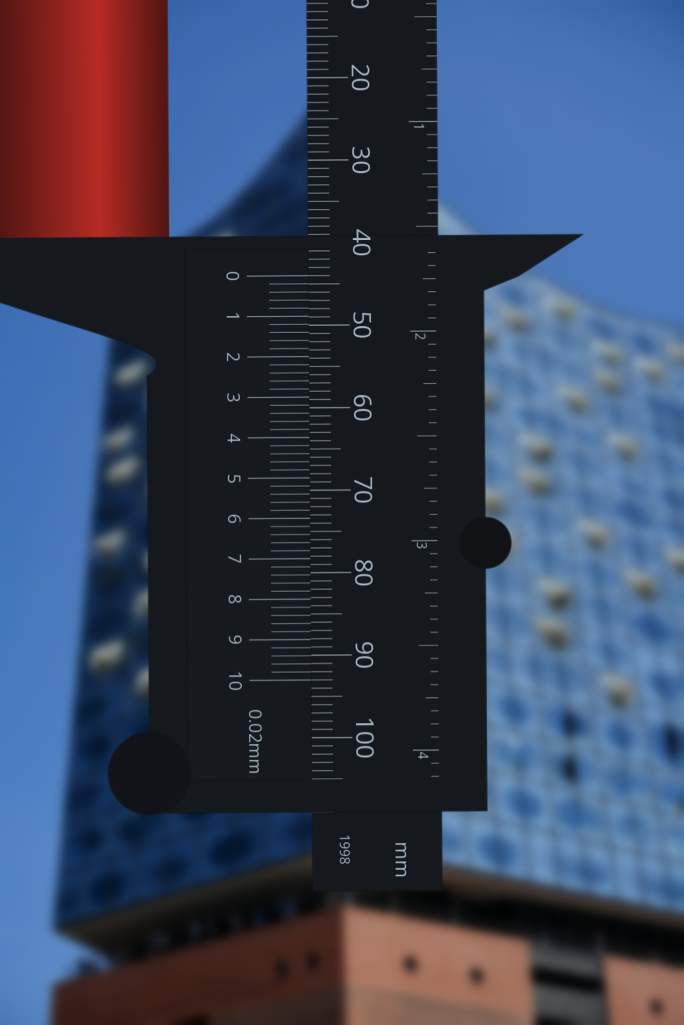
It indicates {"value": 44.0, "unit": "mm"}
